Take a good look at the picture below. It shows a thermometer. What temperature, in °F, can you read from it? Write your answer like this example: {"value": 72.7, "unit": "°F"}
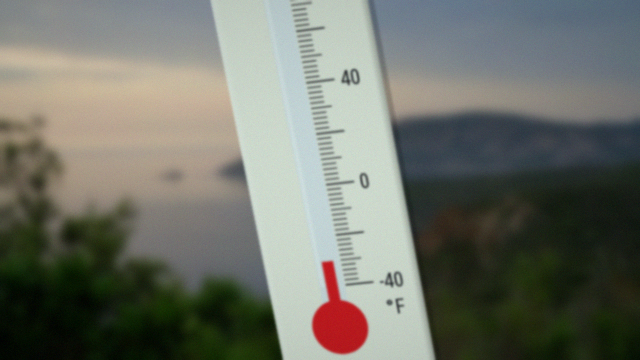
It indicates {"value": -30, "unit": "°F"}
